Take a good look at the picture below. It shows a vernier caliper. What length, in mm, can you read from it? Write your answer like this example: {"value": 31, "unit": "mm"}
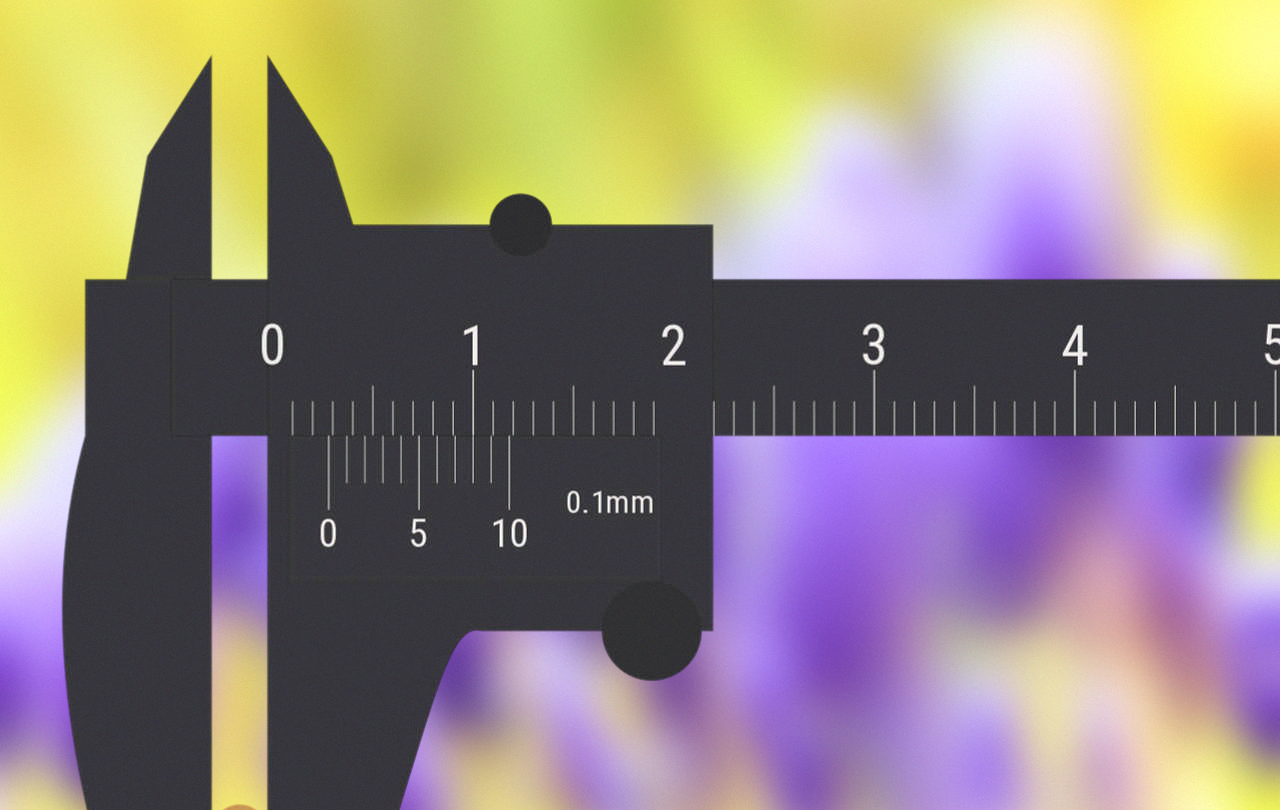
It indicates {"value": 2.8, "unit": "mm"}
